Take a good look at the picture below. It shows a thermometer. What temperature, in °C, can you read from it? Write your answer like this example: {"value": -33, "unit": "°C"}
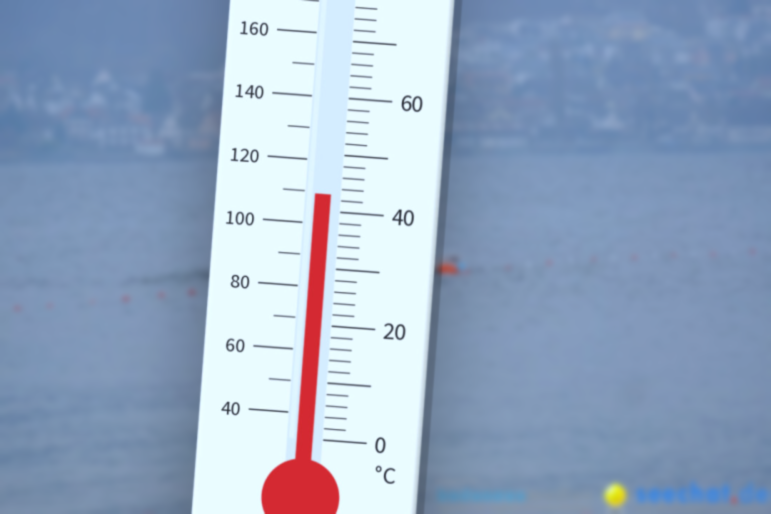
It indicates {"value": 43, "unit": "°C"}
